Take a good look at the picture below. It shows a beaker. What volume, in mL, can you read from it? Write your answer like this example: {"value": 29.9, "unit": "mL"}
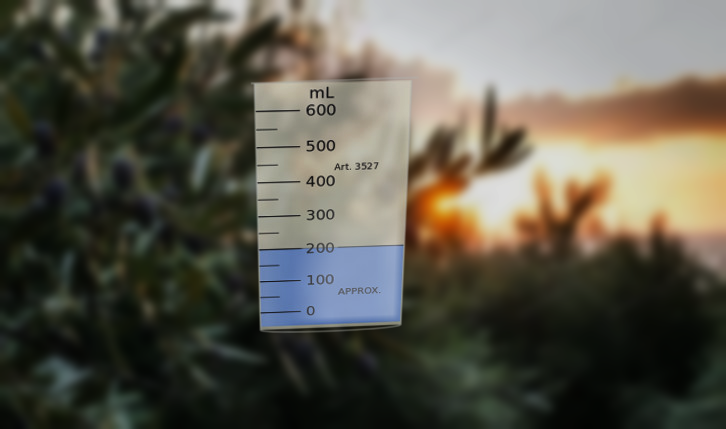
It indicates {"value": 200, "unit": "mL"}
